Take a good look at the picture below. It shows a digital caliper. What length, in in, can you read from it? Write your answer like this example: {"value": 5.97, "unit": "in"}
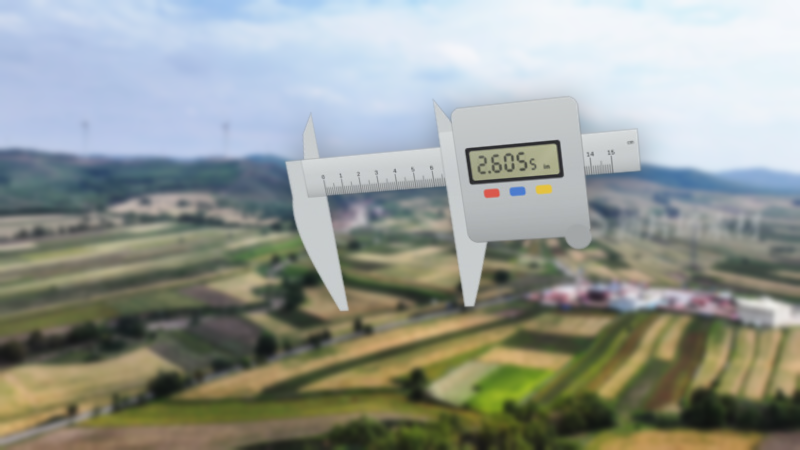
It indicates {"value": 2.6055, "unit": "in"}
